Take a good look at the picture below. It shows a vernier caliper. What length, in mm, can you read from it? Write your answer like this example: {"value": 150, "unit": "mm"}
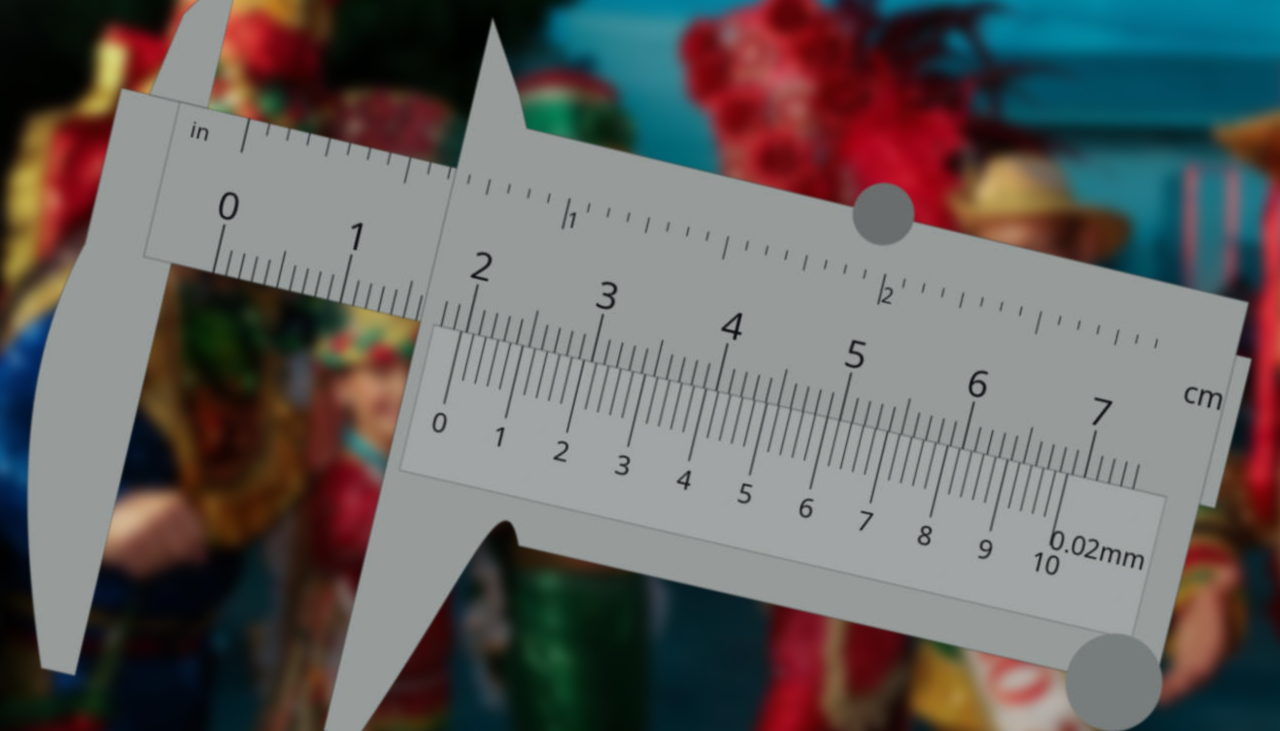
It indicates {"value": 19.6, "unit": "mm"}
